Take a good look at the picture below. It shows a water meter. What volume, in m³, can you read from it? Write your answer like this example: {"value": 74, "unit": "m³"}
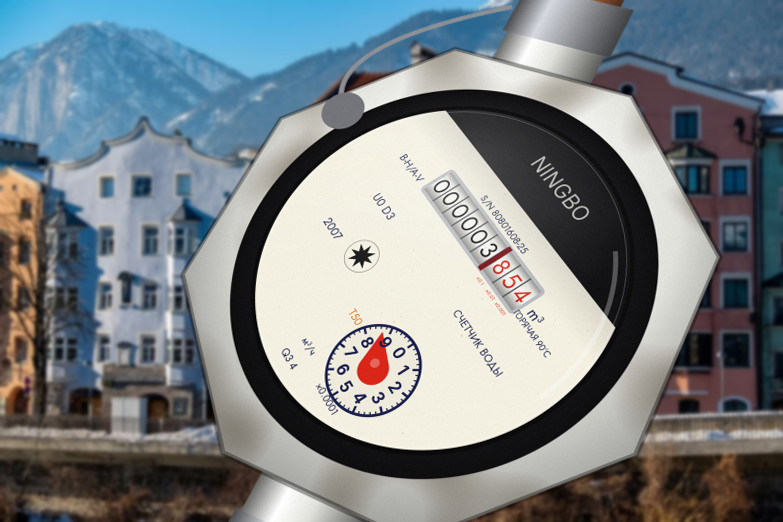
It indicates {"value": 3.8548, "unit": "m³"}
